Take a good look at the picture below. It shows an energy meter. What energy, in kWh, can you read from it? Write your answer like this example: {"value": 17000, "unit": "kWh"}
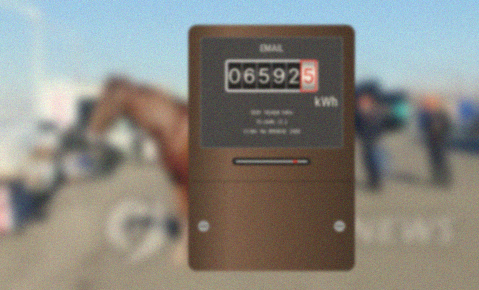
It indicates {"value": 6592.5, "unit": "kWh"}
